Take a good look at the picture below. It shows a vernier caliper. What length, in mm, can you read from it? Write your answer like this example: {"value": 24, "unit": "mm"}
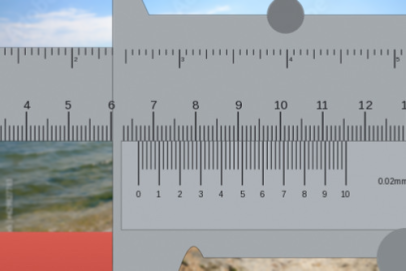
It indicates {"value": 66.5, "unit": "mm"}
